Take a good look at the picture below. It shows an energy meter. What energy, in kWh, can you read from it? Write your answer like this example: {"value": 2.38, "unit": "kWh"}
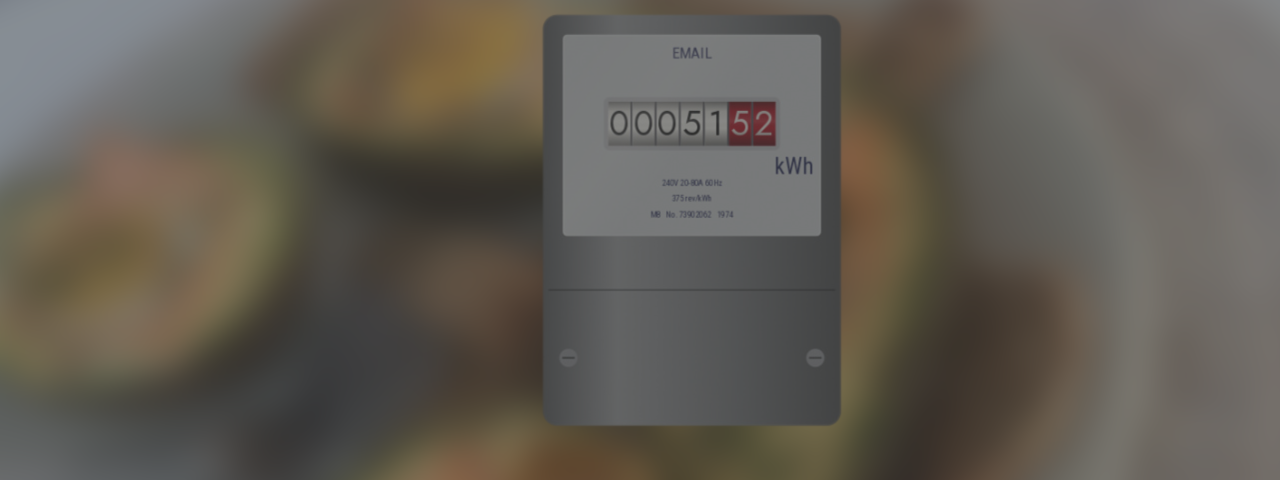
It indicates {"value": 51.52, "unit": "kWh"}
